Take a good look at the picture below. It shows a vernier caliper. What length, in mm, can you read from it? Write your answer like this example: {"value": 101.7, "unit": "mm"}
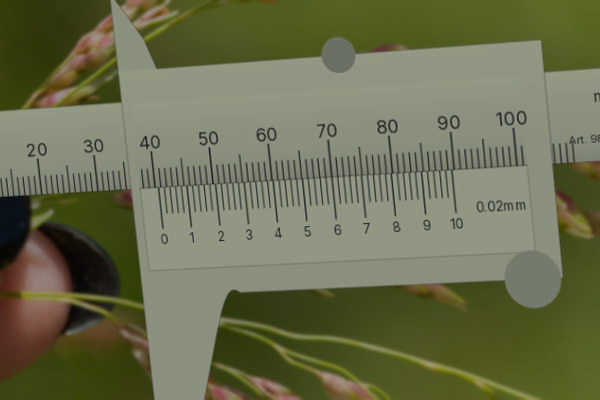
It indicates {"value": 40.6, "unit": "mm"}
